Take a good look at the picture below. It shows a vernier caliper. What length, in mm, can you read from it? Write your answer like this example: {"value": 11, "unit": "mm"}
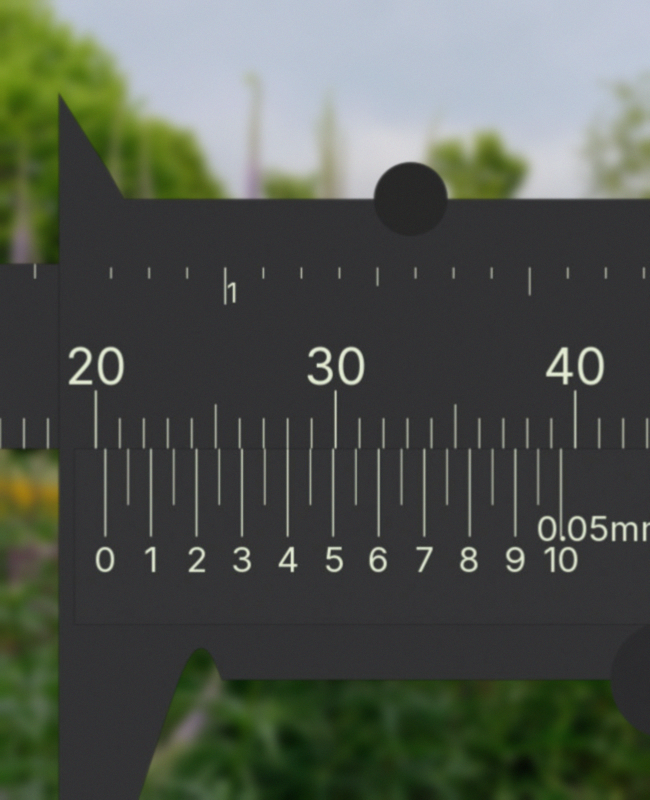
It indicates {"value": 20.4, "unit": "mm"}
